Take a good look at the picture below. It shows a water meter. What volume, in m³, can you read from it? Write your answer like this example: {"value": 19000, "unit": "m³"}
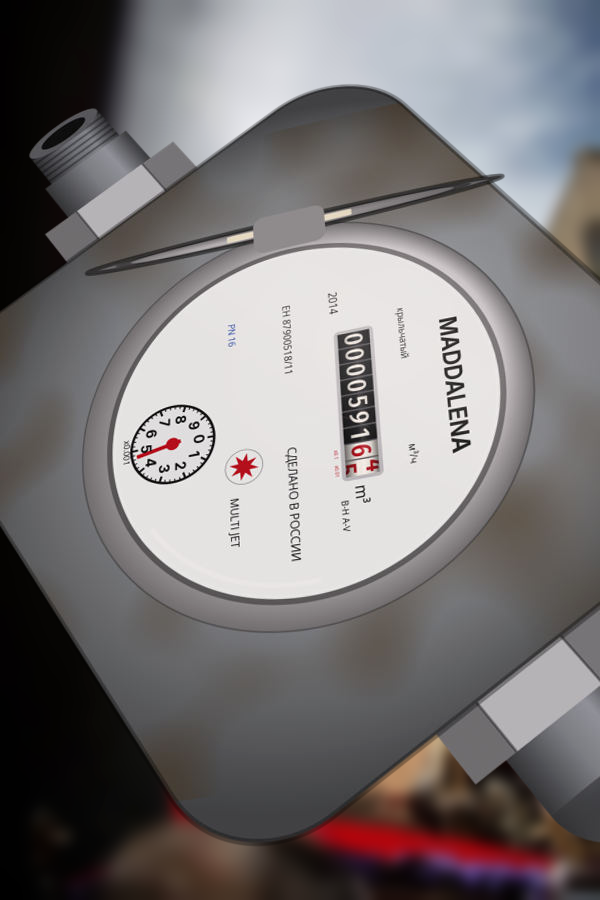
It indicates {"value": 591.644, "unit": "m³"}
